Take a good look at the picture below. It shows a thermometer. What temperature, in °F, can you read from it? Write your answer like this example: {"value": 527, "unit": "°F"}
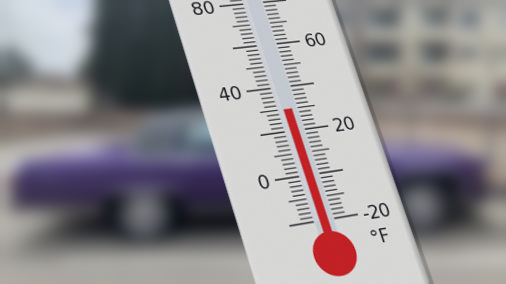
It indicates {"value": 30, "unit": "°F"}
